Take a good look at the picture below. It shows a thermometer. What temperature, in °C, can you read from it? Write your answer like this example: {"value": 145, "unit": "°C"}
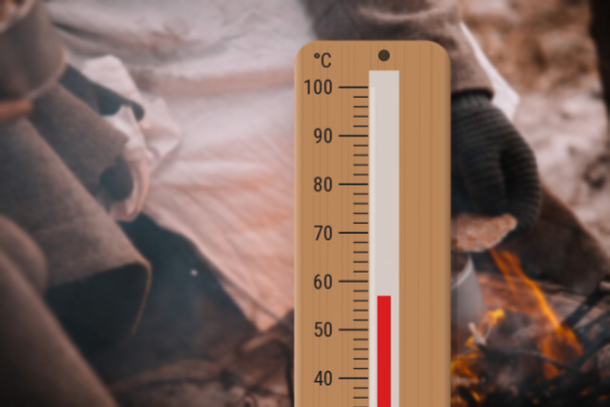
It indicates {"value": 57, "unit": "°C"}
